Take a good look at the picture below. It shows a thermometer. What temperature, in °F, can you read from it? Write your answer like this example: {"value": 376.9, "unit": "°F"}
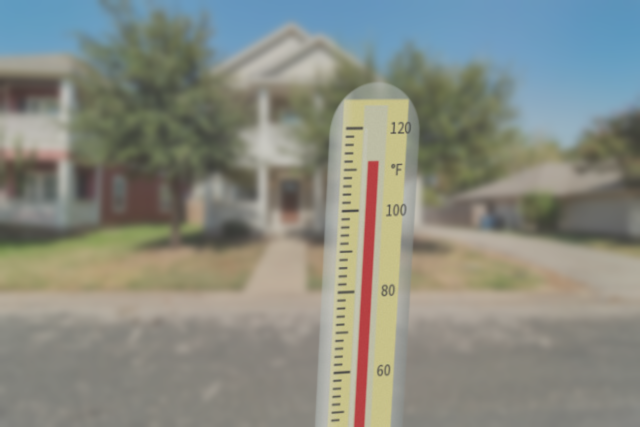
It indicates {"value": 112, "unit": "°F"}
